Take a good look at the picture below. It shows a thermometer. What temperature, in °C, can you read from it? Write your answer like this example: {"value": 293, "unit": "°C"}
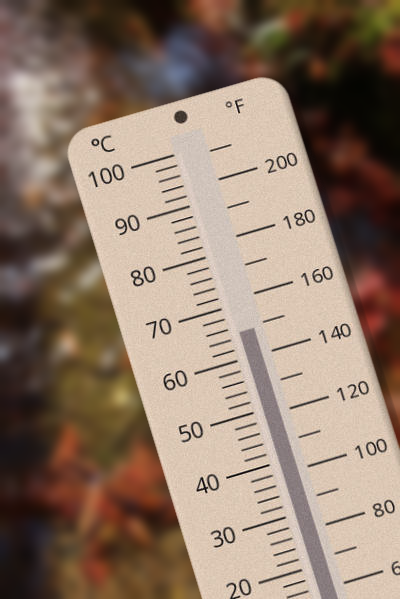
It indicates {"value": 65, "unit": "°C"}
